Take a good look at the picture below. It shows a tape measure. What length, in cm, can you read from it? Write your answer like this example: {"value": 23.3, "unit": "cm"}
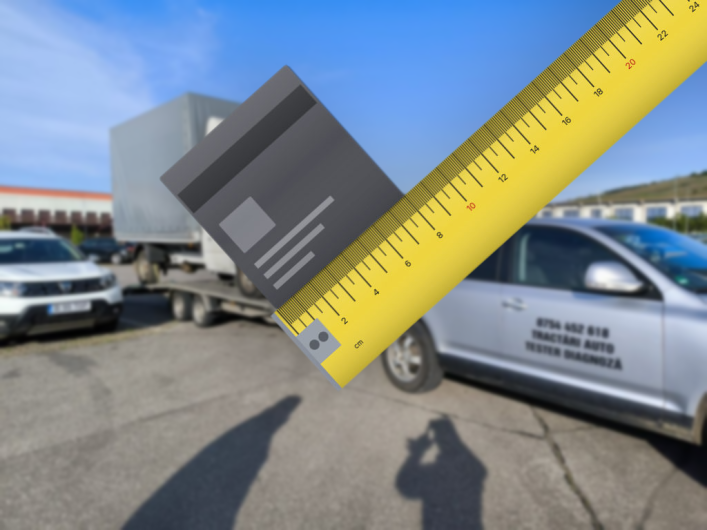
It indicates {"value": 8, "unit": "cm"}
